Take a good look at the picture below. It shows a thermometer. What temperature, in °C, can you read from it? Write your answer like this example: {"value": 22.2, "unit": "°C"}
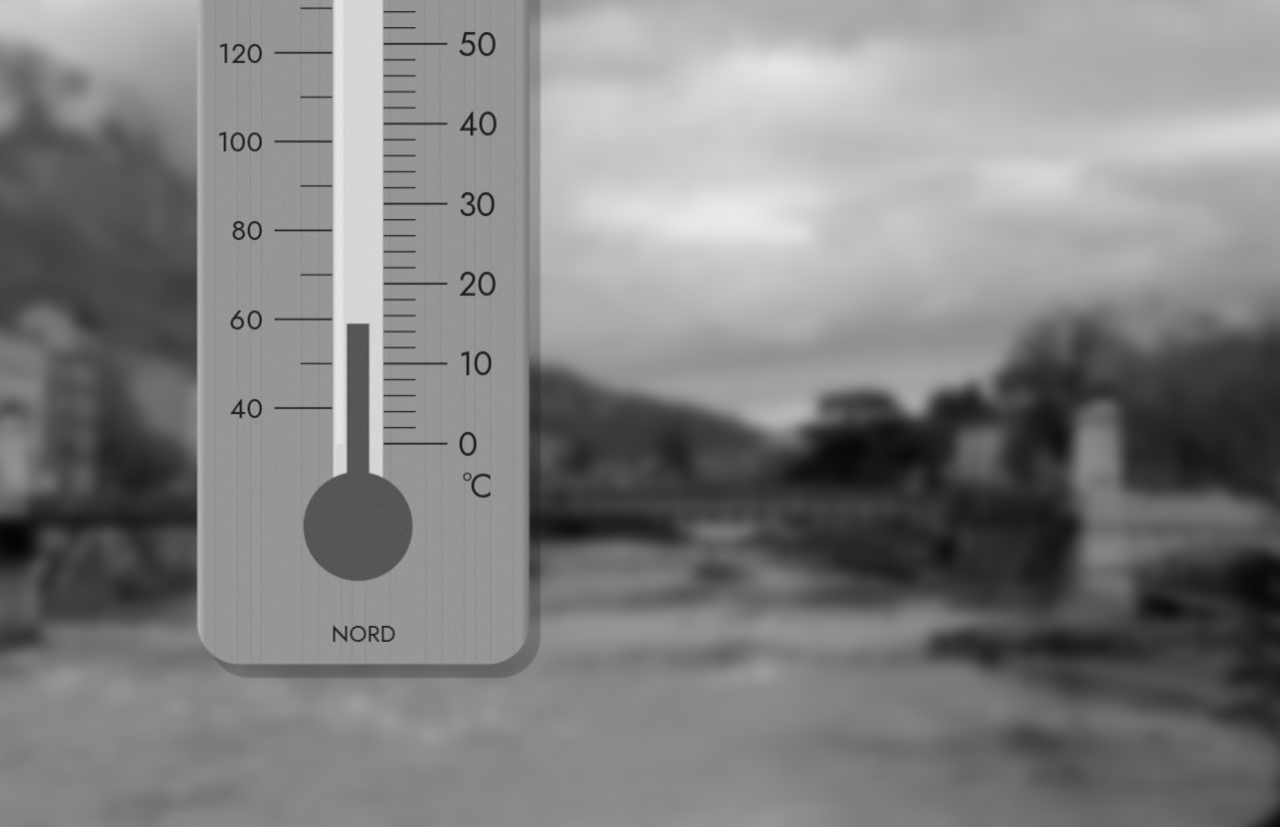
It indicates {"value": 15, "unit": "°C"}
